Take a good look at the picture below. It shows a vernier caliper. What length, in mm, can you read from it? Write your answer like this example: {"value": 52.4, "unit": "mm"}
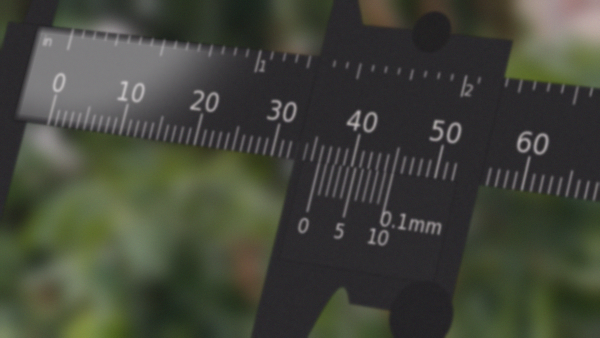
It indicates {"value": 36.0, "unit": "mm"}
